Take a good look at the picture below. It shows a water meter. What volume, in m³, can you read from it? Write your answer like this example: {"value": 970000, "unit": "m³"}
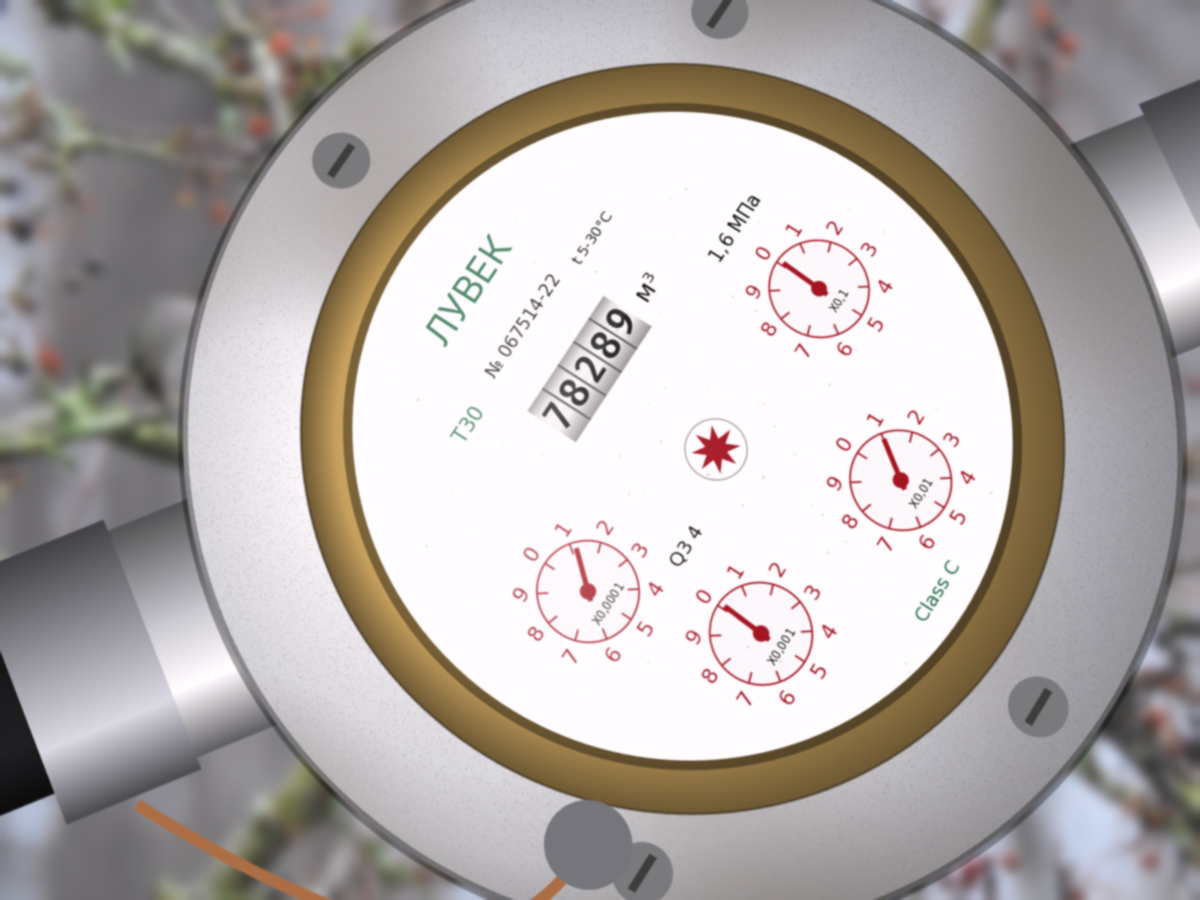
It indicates {"value": 78289.0101, "unit": "m³"}
